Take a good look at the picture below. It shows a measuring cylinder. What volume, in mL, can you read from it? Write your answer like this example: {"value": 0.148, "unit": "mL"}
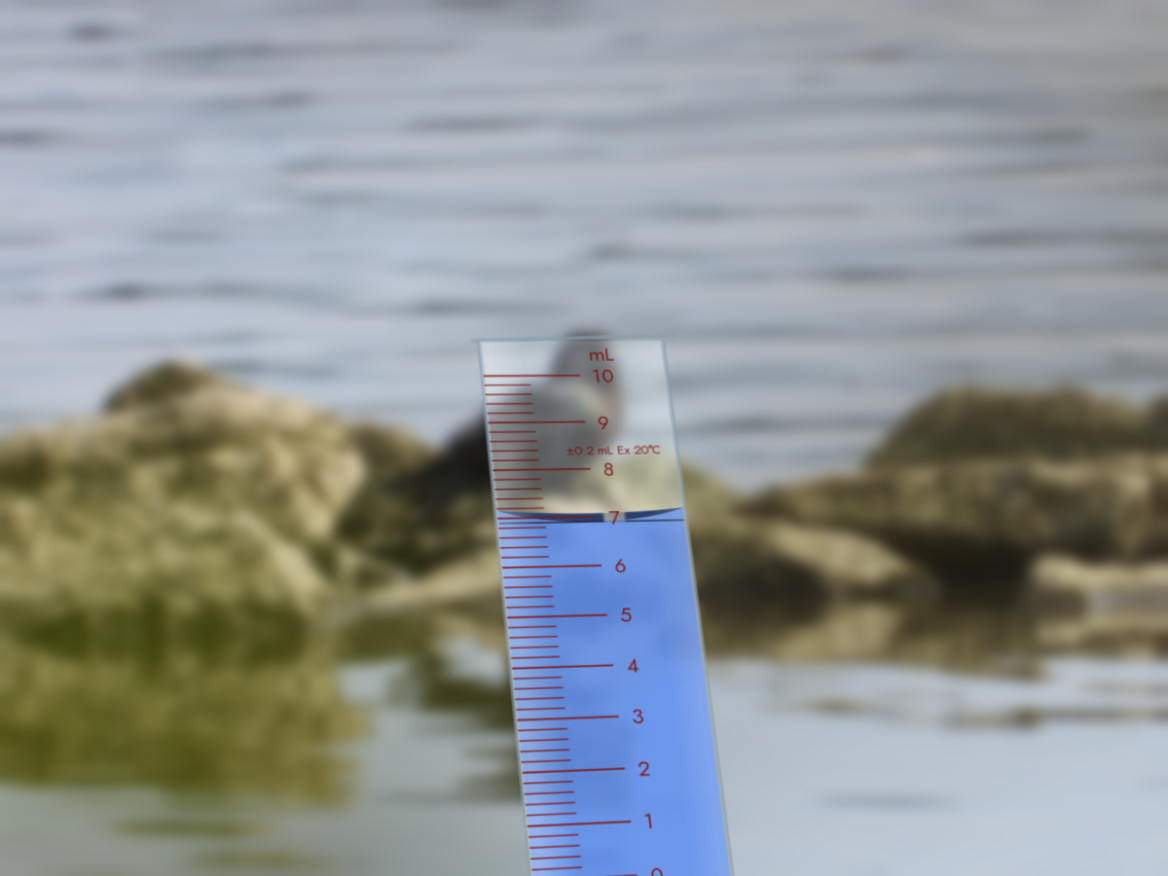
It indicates {"value": 6.9, "unit": "mL"}
